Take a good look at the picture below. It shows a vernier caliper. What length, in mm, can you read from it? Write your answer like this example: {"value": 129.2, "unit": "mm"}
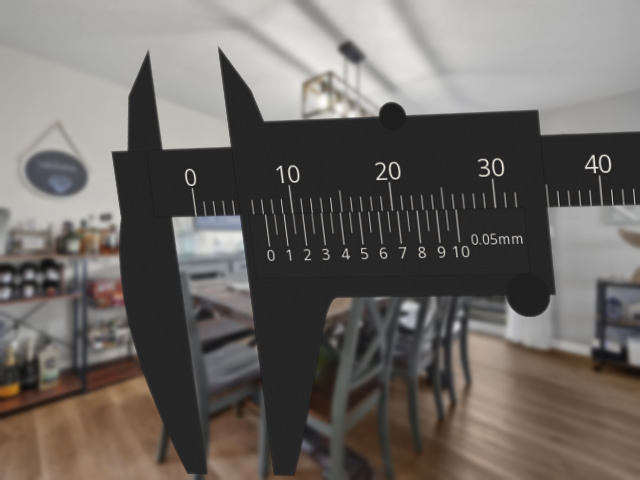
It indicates {"value": 7.2, "unit": "mm"}
